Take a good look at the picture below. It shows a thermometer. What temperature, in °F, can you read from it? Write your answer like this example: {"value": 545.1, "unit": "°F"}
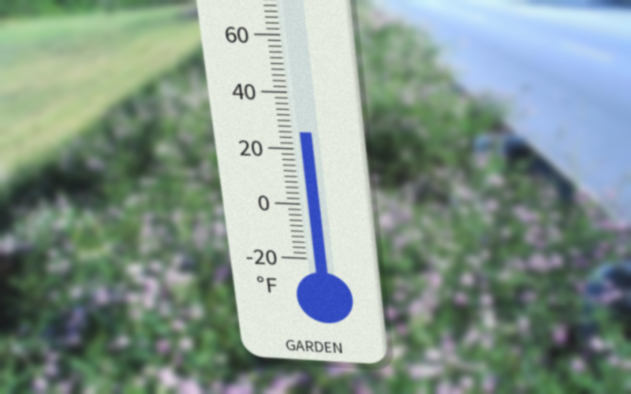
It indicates {"value": 26, "unit": "°F"}
